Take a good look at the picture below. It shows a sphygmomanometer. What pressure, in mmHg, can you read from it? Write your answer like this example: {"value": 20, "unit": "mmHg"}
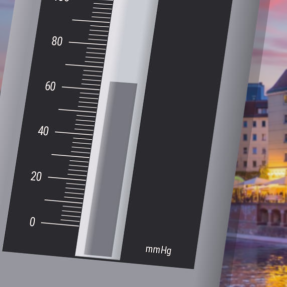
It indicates {"value": 64, "unit": "mmHg"}
